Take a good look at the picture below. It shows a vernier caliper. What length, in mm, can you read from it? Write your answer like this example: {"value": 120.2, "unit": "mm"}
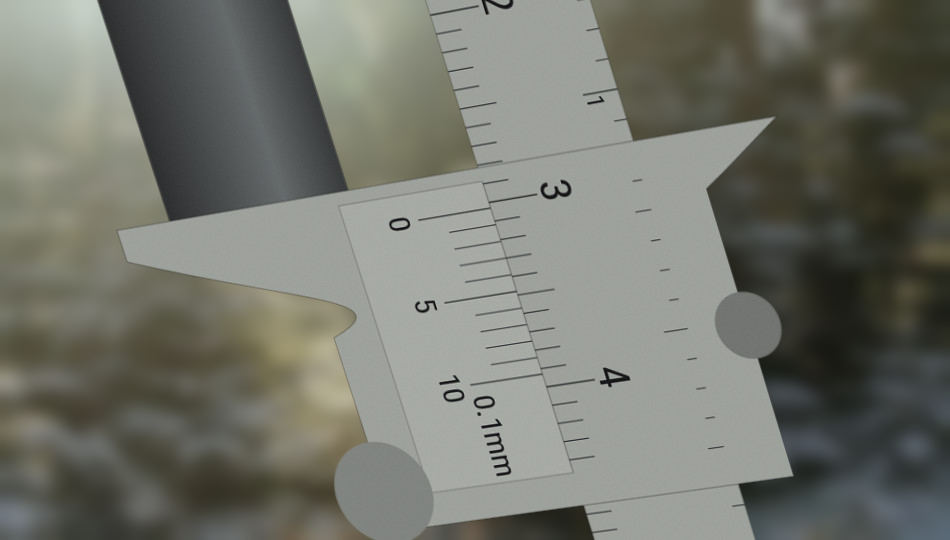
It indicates {"value": 30.3, "unit": "mm"}
